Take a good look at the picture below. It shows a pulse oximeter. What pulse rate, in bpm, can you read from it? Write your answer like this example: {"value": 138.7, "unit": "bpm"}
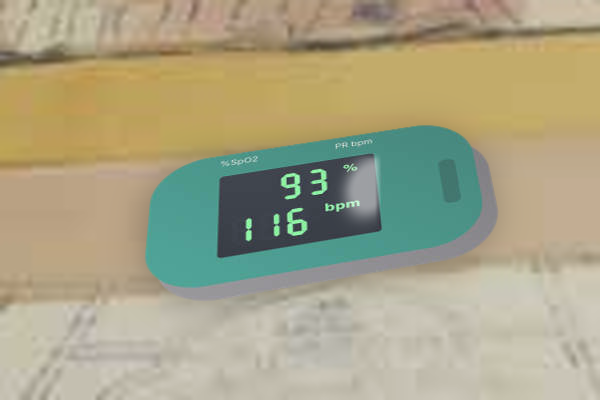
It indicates {"value": 116, "unit": "bpm"}
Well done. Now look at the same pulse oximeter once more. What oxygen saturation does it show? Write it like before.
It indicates {"value": 93, "unit": "%"}
